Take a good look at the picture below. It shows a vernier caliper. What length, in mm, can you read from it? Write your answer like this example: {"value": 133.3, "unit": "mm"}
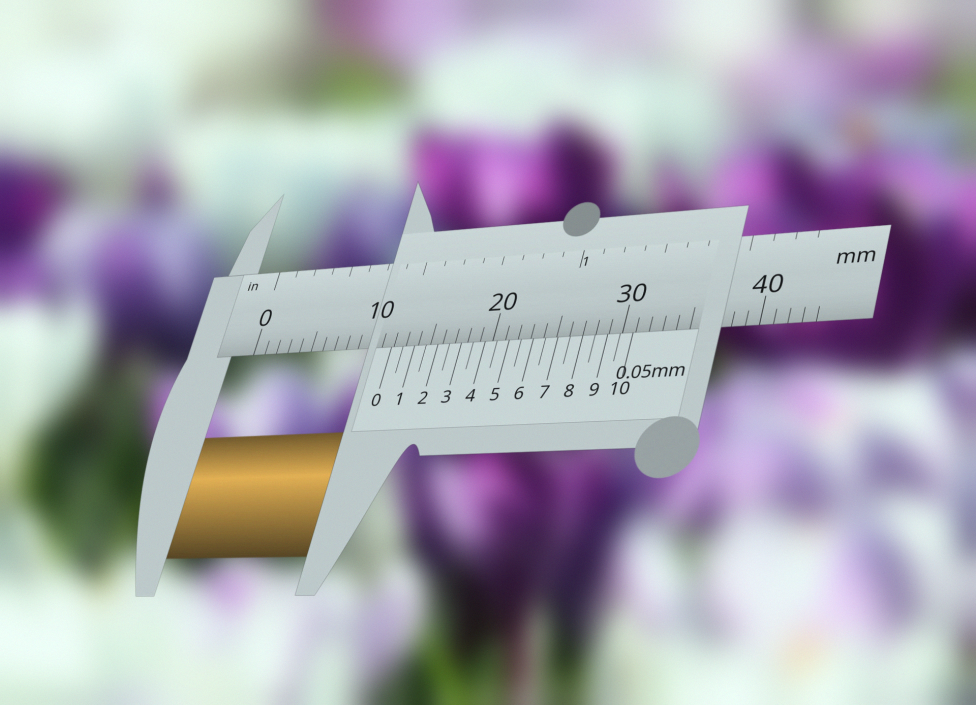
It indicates {"value": 11.8, "unit": "mm"}
